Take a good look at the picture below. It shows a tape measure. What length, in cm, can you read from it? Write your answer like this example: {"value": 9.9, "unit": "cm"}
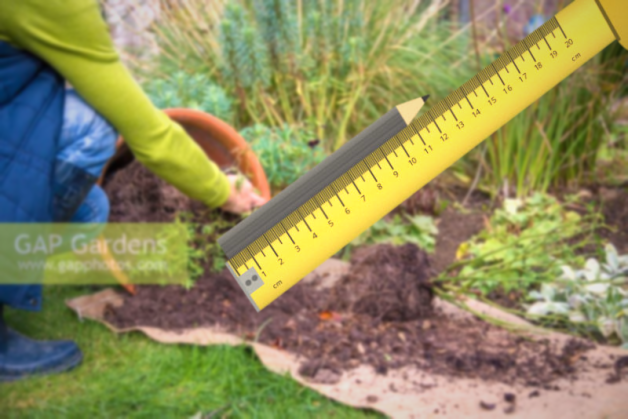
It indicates {"value": 12.5, "unit": "cm"}
